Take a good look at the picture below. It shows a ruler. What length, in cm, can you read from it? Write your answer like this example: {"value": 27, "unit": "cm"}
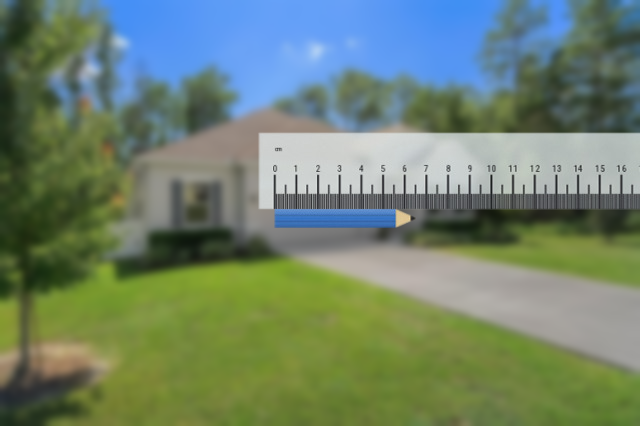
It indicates {"value": 6.5, "unit": "cm"}
